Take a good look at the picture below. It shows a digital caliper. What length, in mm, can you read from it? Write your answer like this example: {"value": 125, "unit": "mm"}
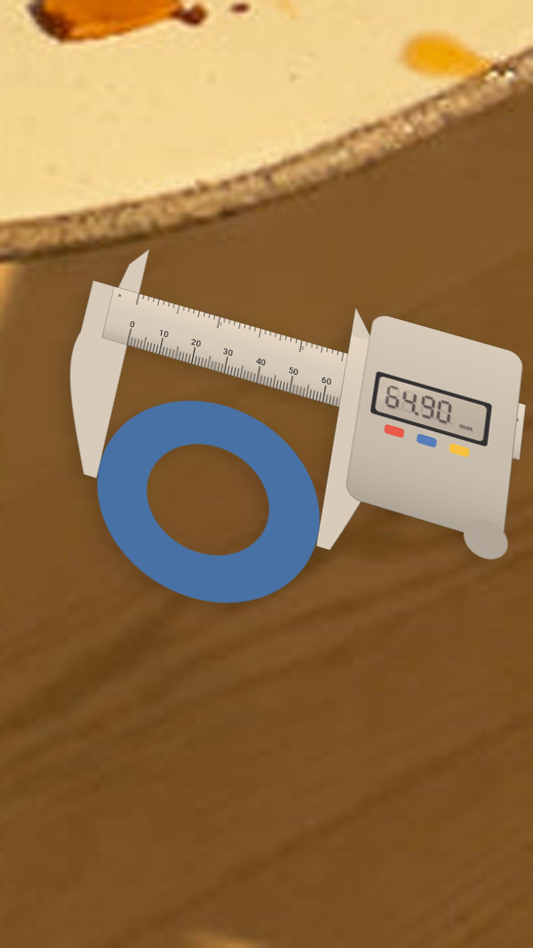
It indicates {"value": 64.90, "unit": "mm"}
